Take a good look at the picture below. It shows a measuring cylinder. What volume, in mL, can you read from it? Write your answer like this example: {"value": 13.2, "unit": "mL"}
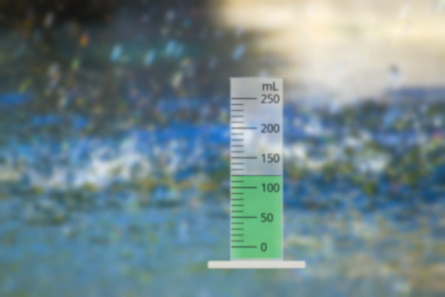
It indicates {"value": 120, "unit": "mL"}
